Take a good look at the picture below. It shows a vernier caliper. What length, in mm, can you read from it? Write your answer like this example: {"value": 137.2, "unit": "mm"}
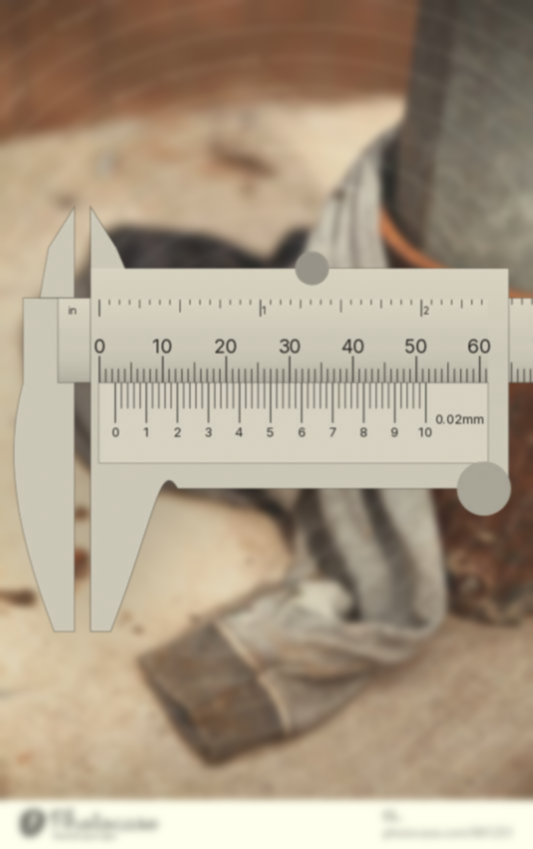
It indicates {"value": 2.5, "unit": "mm"}
